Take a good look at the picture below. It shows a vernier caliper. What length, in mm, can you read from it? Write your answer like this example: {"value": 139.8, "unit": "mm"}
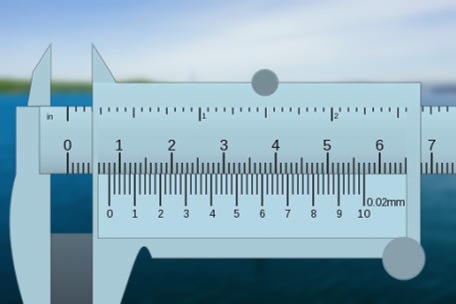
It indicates {"value": 8.0, "unit": "mm"}
